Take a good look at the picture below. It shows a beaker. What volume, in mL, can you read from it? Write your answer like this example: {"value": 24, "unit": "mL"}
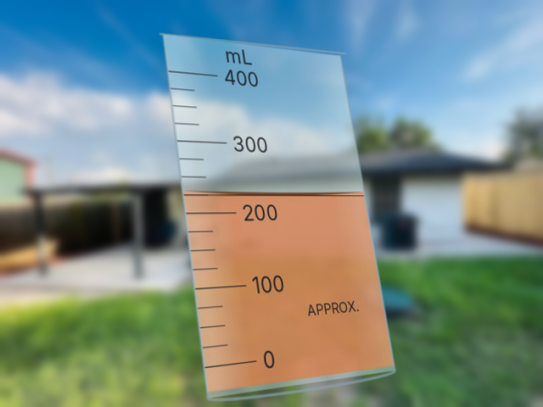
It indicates {"value": 225, "unit": "mL"}
